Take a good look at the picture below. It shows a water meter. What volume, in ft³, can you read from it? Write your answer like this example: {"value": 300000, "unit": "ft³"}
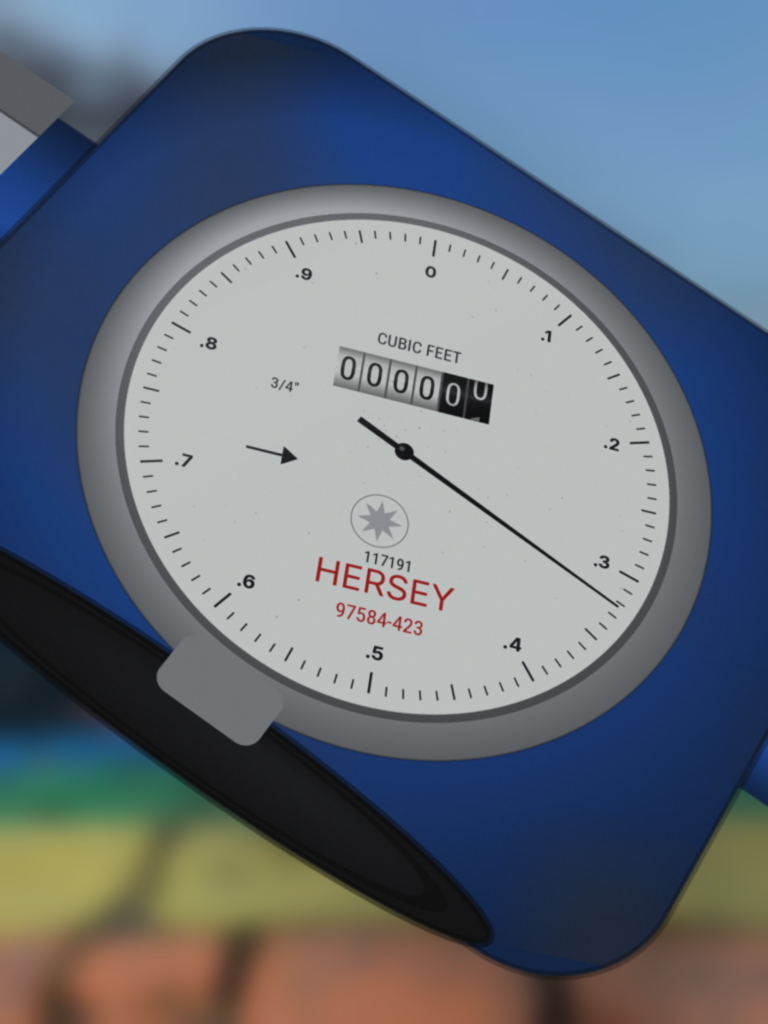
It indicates {"value": 0.32, "unit": "ft³"}
